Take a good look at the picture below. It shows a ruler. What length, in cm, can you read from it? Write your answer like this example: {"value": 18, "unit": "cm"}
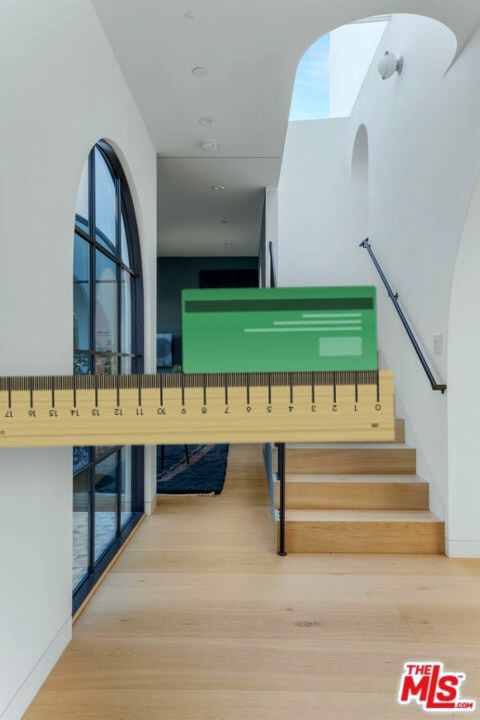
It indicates {"value": 9, "unit": "cm"}
